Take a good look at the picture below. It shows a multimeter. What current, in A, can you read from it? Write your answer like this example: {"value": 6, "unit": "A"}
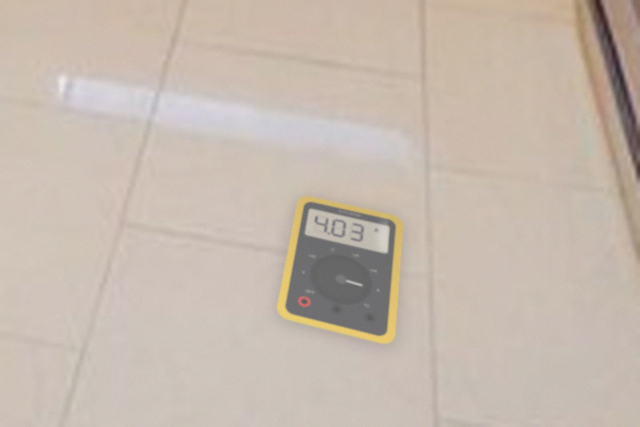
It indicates {"value": 4.03, "unit": "A"}
